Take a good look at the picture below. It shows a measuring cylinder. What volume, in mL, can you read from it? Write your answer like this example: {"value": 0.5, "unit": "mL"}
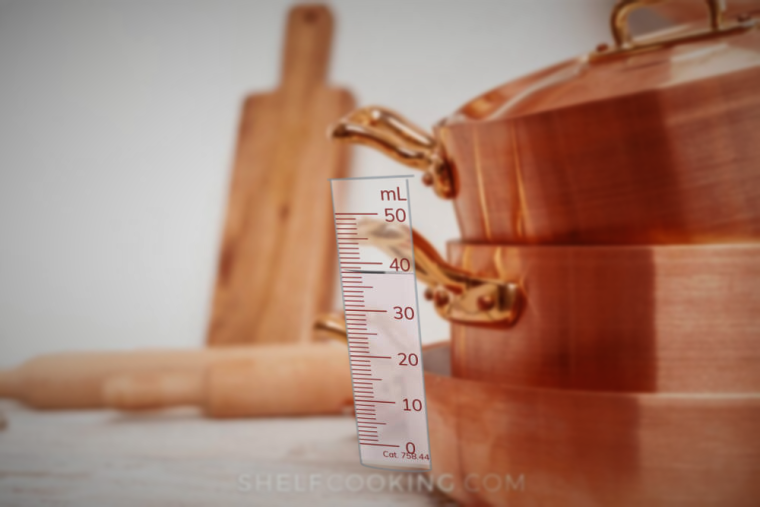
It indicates {"value": 38, "unit": "mL"}
